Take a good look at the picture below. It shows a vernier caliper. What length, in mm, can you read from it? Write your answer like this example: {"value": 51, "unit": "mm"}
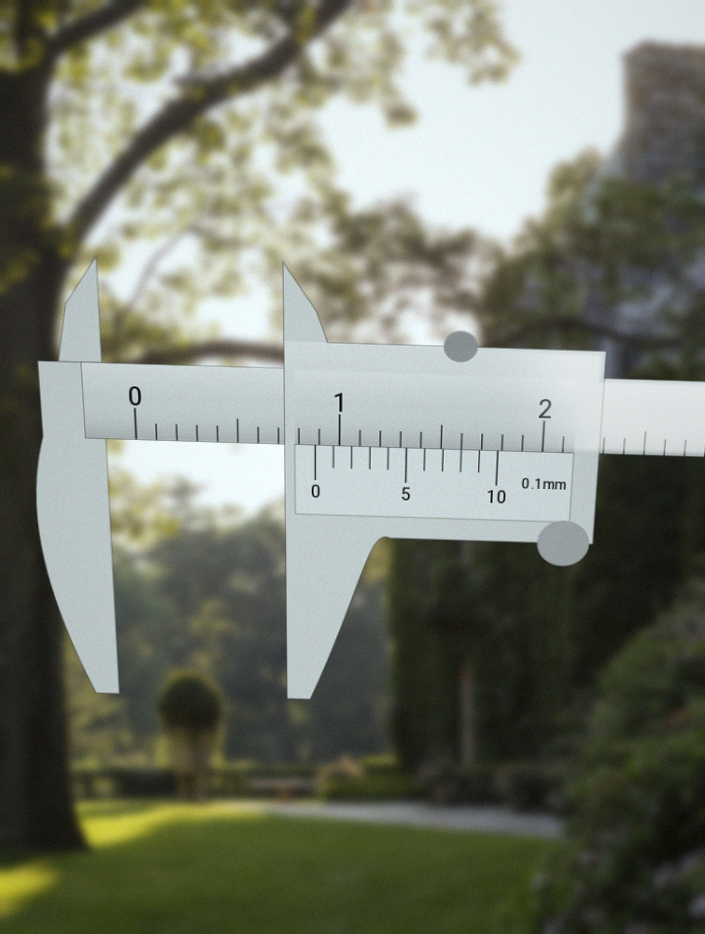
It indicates {"value": 8.8, "unit": "mm"}
